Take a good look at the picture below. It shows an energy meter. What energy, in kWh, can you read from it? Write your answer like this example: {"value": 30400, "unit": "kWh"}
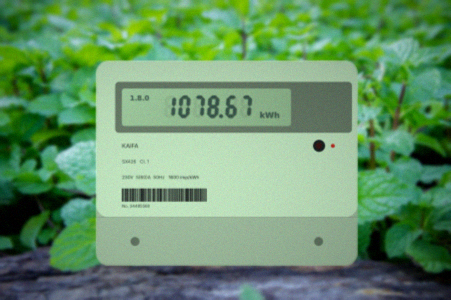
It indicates {"value": 1078.67, "unit": "kWh"}
